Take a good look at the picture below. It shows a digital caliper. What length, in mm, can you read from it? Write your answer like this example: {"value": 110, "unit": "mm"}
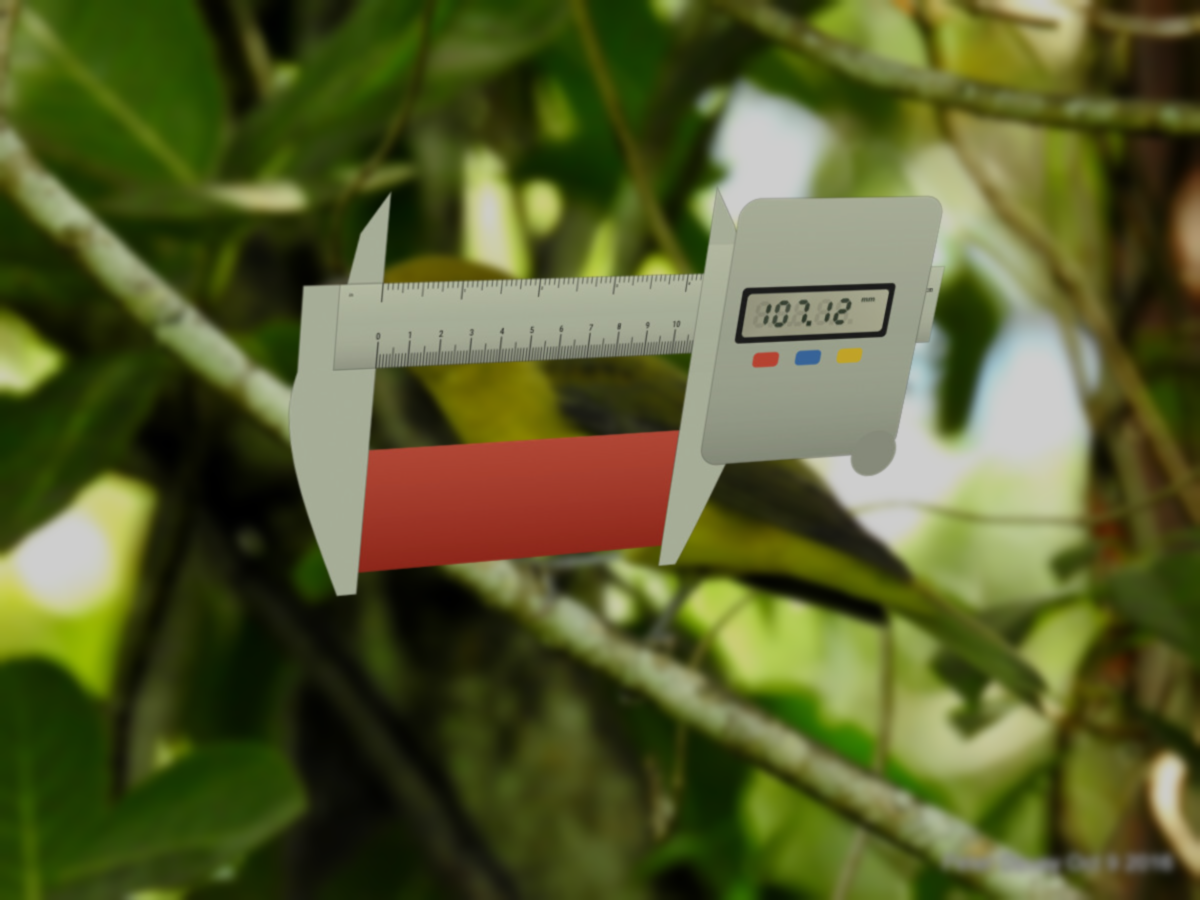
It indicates {"value": 107.12, "unit": "mm"}
